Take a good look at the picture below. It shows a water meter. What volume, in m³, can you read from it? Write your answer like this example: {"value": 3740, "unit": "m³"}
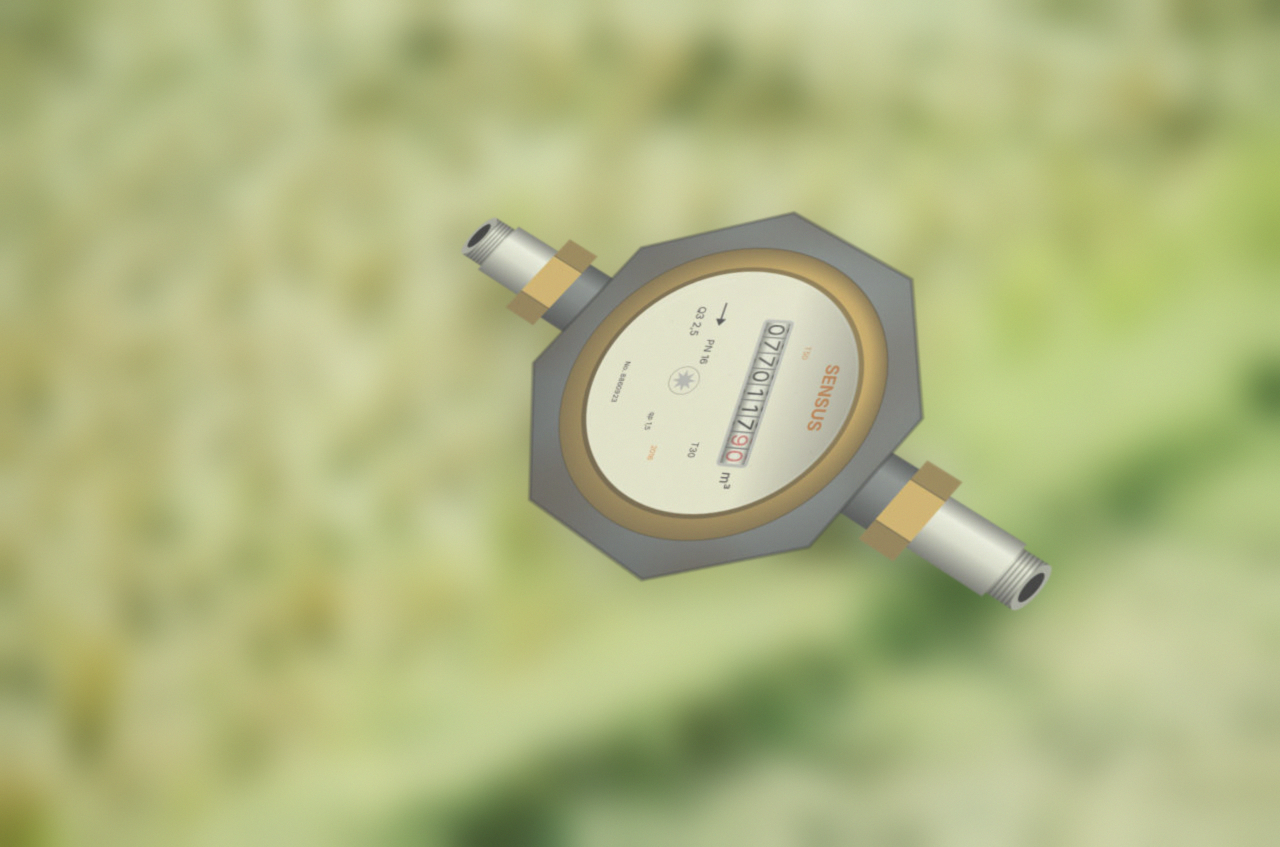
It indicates {"value": 770117.90, "unit": "m³"}
